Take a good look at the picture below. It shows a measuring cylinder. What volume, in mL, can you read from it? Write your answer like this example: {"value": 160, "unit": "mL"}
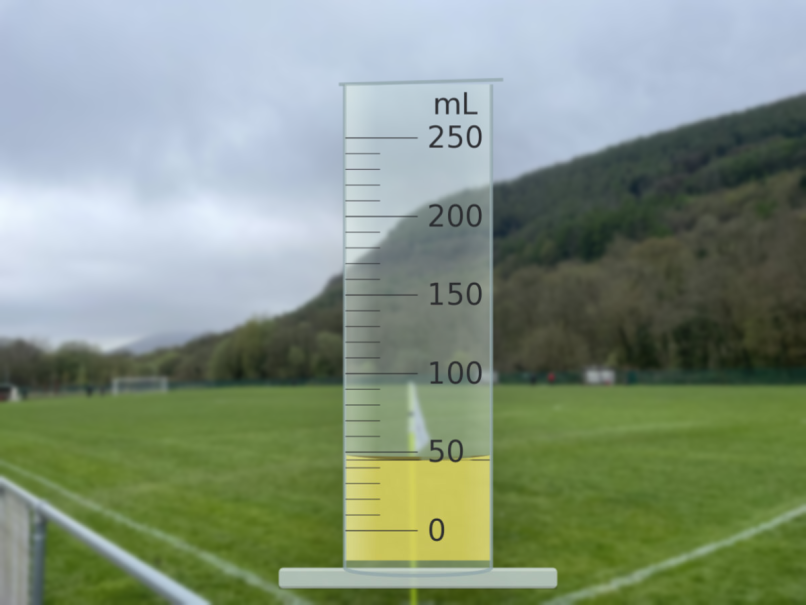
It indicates {"value": 45, "unit": "mL"}
